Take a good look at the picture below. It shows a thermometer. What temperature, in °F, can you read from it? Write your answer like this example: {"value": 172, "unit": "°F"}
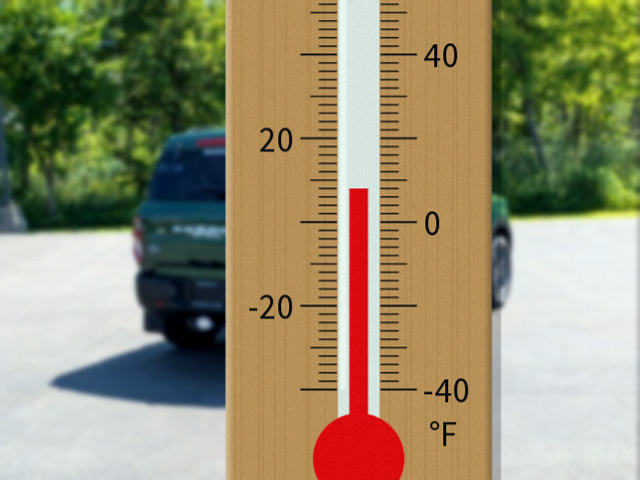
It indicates {"value": 8, "unit": "°F"}
